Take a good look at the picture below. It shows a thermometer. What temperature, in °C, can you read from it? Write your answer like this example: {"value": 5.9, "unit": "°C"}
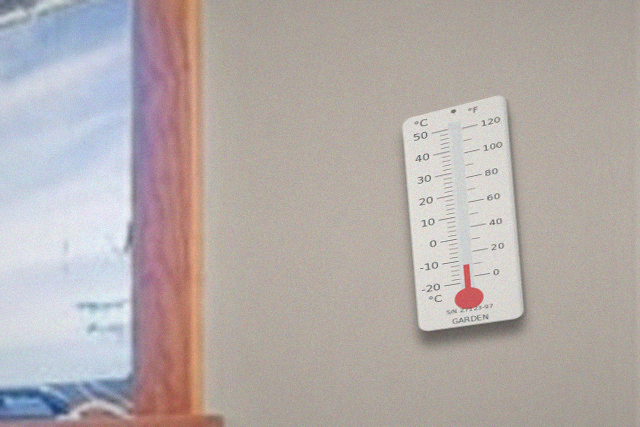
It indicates {"value": -12, "unit": "°C"}
